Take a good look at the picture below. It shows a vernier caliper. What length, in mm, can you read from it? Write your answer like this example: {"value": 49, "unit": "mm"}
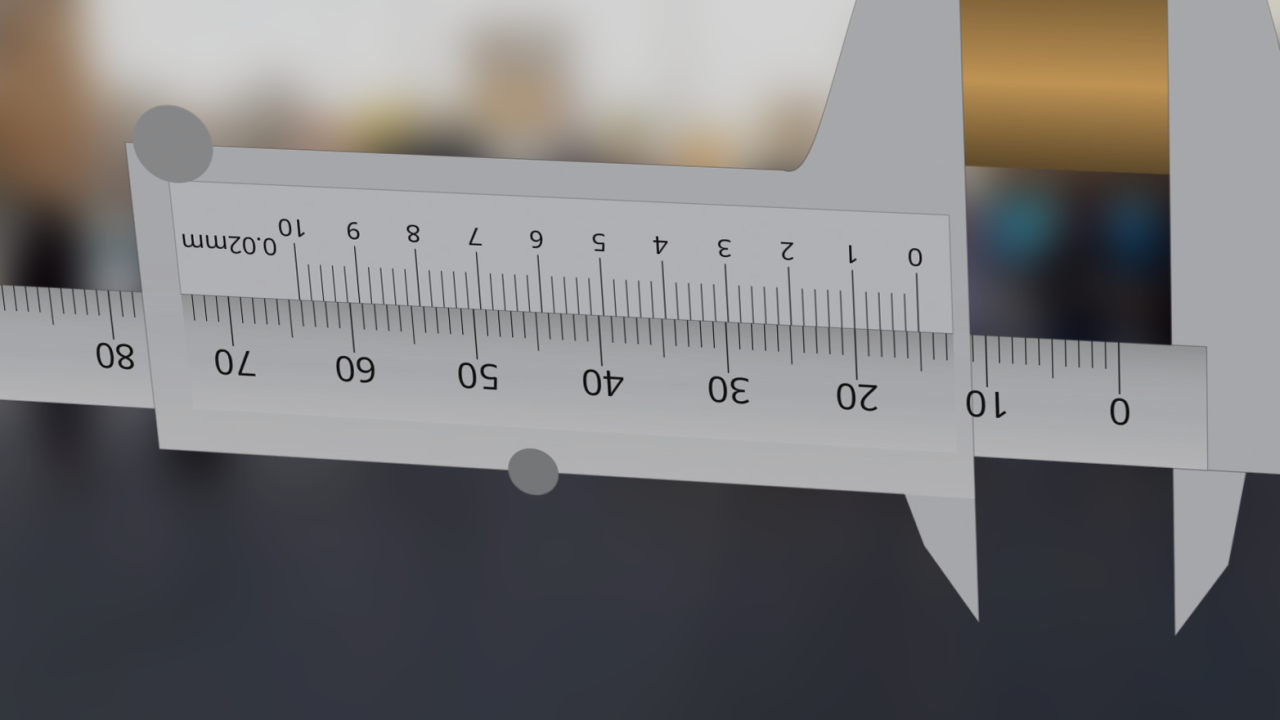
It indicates {"value": 15.1, "unit": "mm"}
